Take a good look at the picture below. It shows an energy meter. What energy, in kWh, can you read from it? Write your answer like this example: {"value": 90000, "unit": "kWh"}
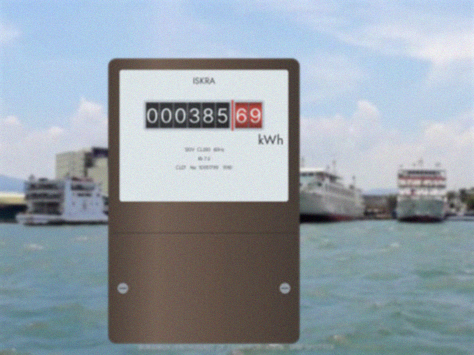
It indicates {"value": 385.69, "unit": "kWh"}
